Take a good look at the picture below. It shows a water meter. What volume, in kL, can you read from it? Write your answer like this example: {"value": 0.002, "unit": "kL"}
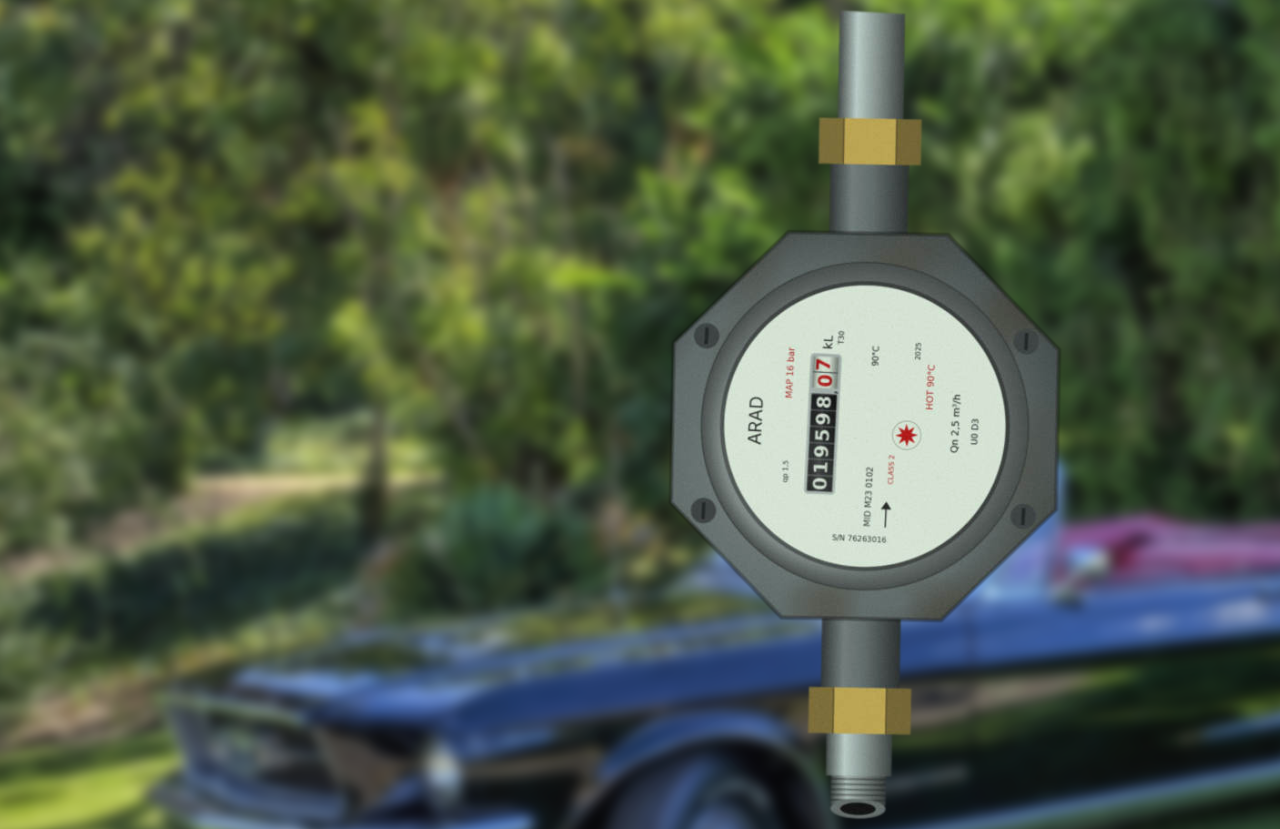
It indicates {"value": 19598.07, "unit": "kL"}
